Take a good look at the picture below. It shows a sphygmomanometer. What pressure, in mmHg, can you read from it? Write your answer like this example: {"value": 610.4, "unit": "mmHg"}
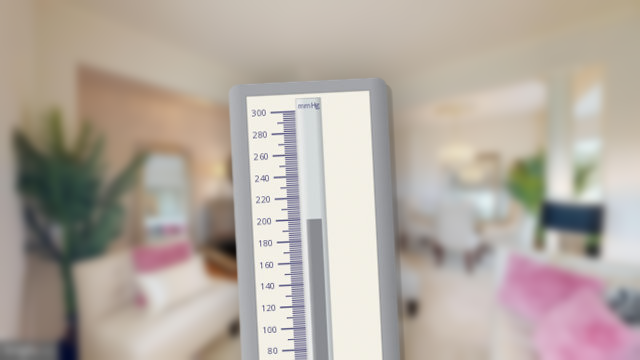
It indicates {"value": 200, "unit": "mmHg"}
